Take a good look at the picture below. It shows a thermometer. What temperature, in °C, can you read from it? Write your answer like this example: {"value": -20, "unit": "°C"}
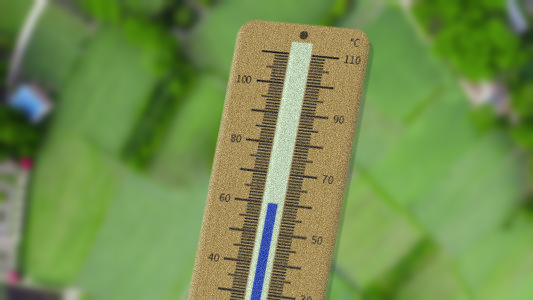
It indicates {"value": 60, "unit": "°C"}
